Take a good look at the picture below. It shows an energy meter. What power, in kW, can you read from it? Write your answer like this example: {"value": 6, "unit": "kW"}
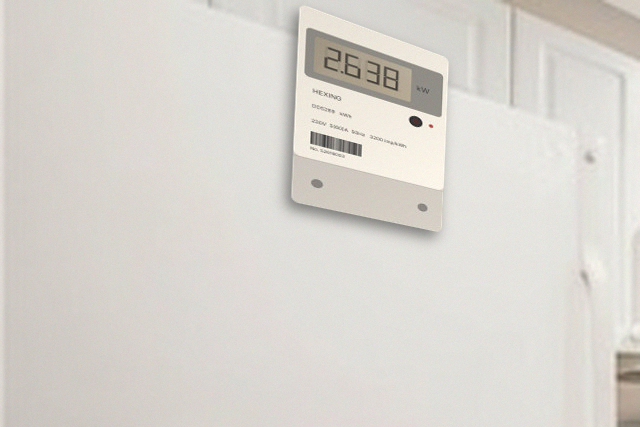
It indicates {"value": 2.638, "unit": "kW"}
